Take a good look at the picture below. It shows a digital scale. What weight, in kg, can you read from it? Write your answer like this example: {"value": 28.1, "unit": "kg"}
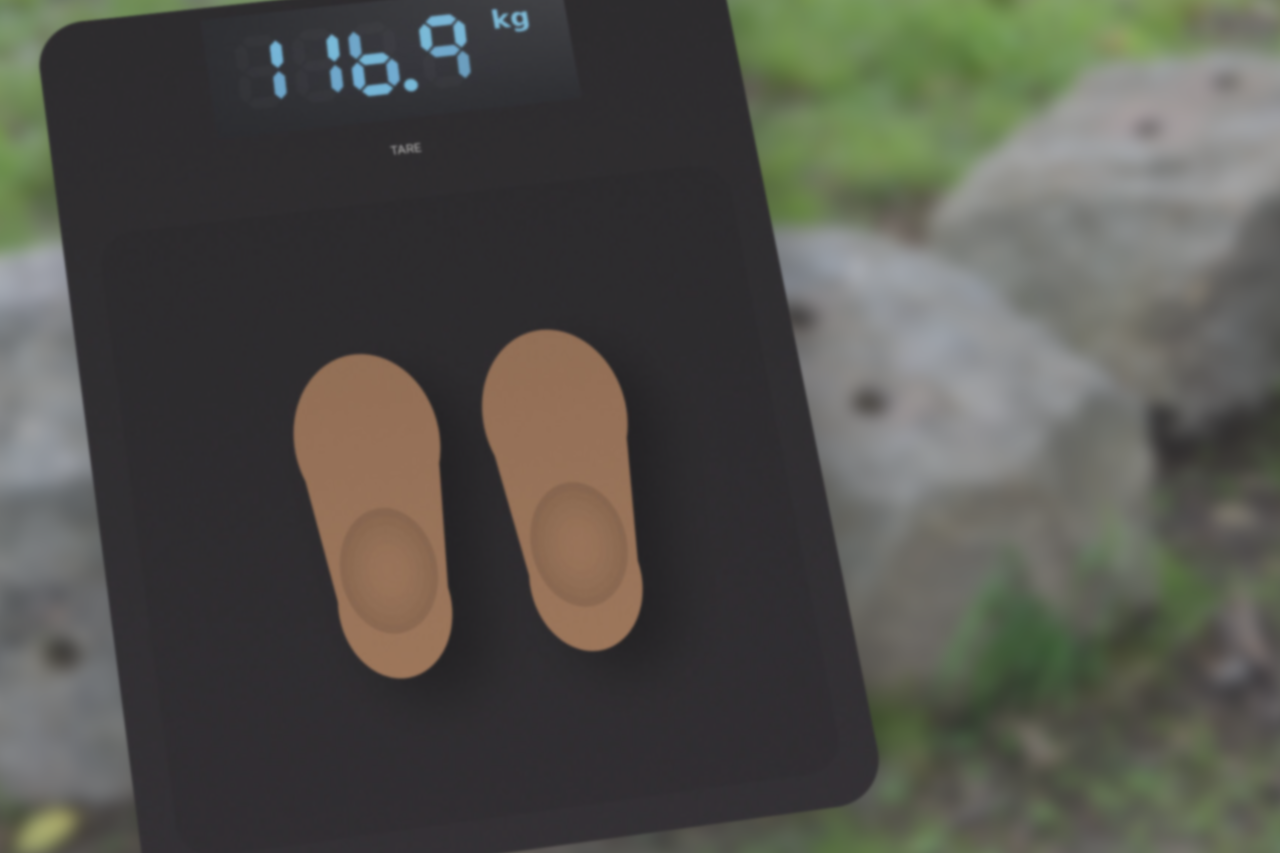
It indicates {"value": 116.9, "unit": "kg"}
